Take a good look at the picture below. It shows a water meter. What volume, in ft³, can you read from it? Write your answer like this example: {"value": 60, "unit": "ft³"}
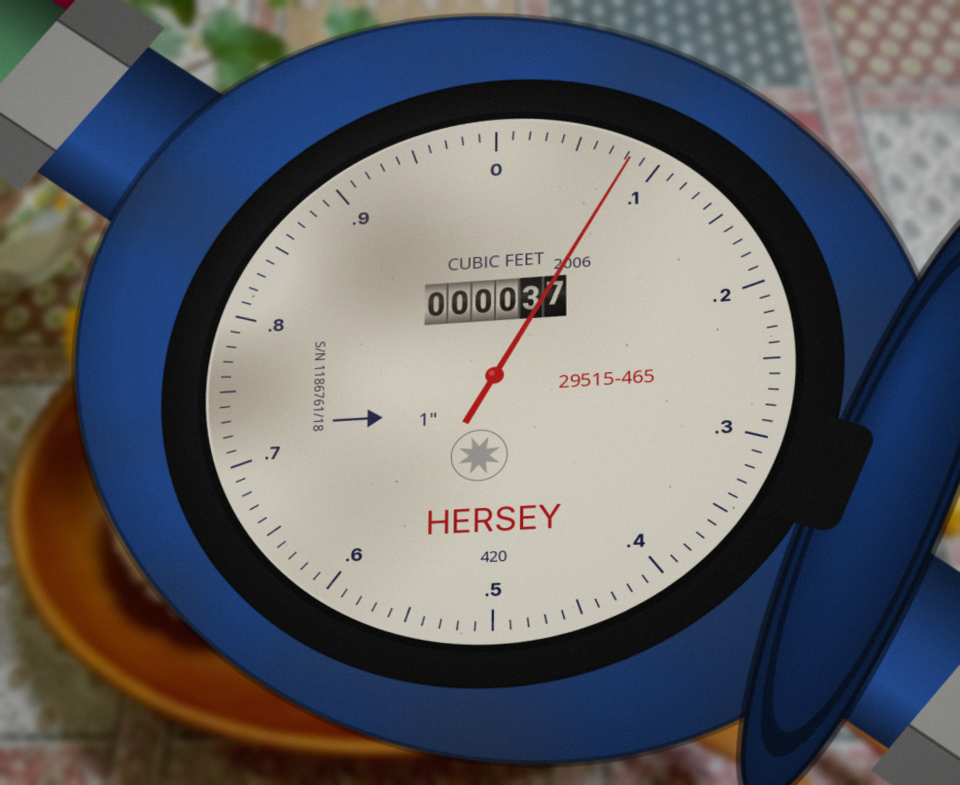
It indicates {"value": 37.08, "unit": "ft³"}
